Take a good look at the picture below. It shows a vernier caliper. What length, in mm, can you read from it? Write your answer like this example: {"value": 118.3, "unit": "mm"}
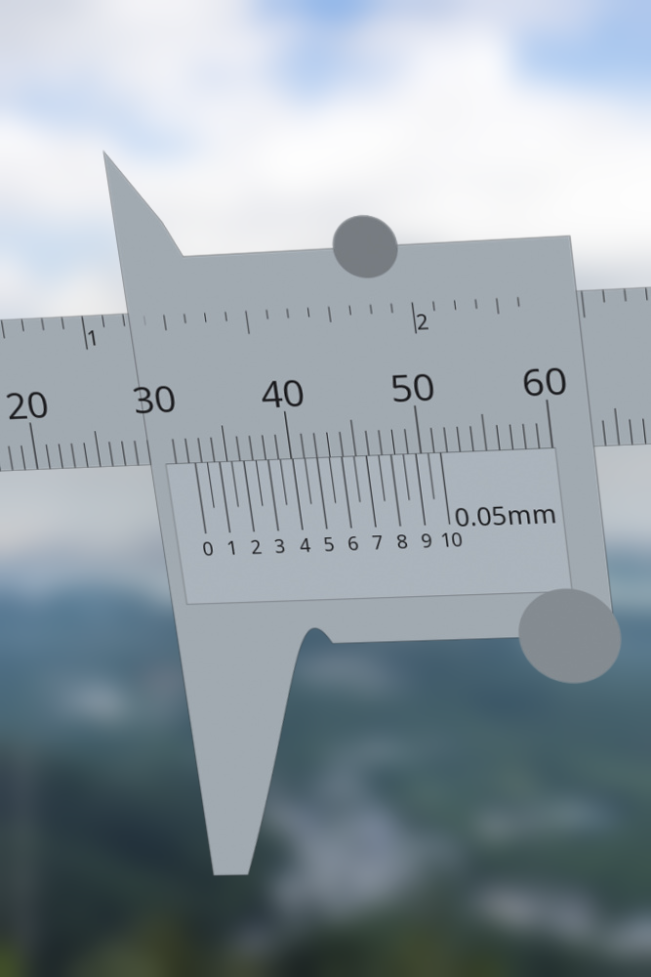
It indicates {"value": 32.5, "unit": "mm"}
